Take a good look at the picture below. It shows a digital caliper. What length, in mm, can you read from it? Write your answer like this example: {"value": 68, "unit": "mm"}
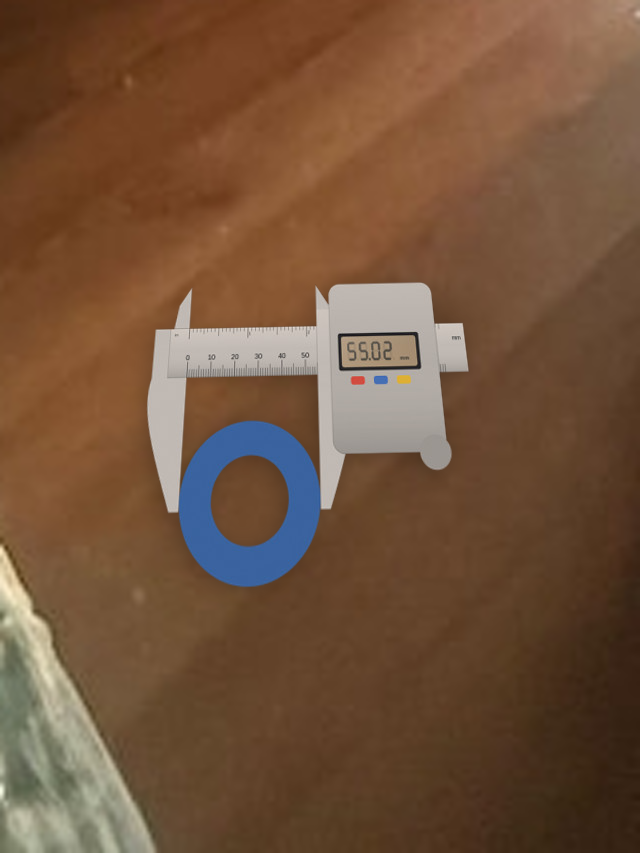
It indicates {"value": 55.02, "unit": "mm"}
